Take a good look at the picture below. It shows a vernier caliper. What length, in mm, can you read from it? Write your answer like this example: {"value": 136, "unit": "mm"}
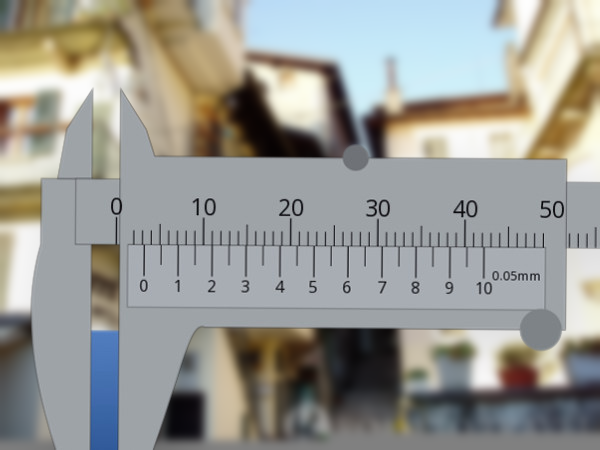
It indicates {"value": 3.2, "unit": "mm"}
